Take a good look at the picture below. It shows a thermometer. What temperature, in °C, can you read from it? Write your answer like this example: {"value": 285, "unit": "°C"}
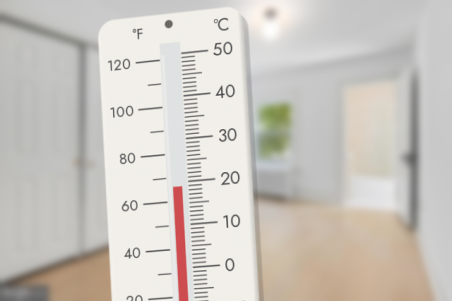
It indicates {"value": 19, "unit": "°C"}
